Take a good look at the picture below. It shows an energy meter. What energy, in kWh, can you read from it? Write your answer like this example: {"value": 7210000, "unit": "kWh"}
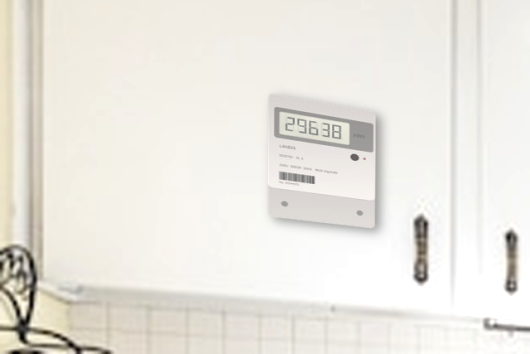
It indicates {"value": 29638, "unit": "kWh"}
